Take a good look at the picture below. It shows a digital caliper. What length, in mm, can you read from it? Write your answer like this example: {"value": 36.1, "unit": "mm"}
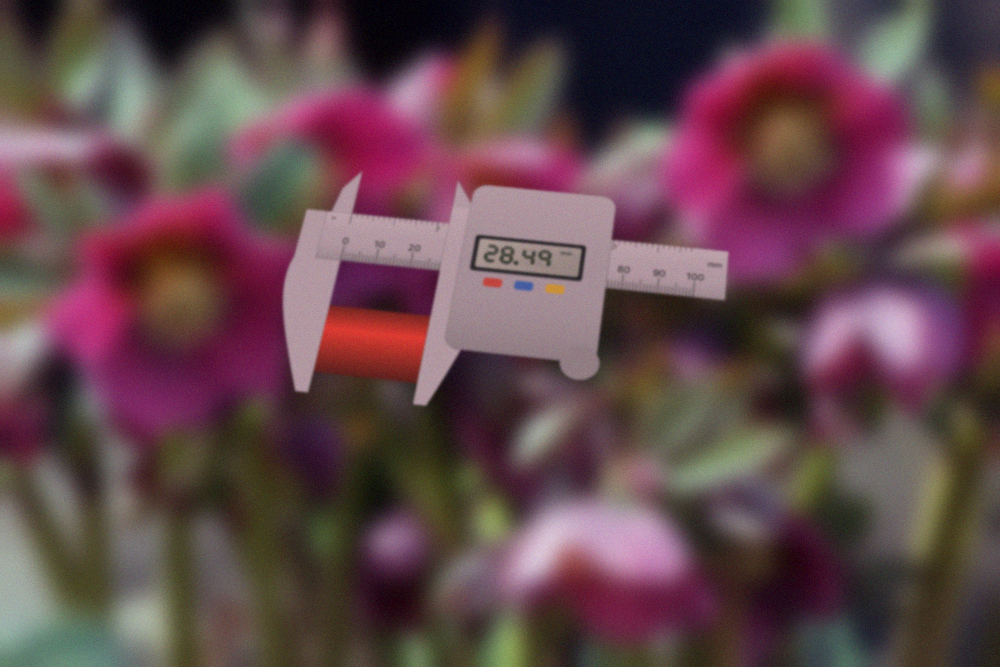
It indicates {"value": 28.49, "unit": "mm"}
